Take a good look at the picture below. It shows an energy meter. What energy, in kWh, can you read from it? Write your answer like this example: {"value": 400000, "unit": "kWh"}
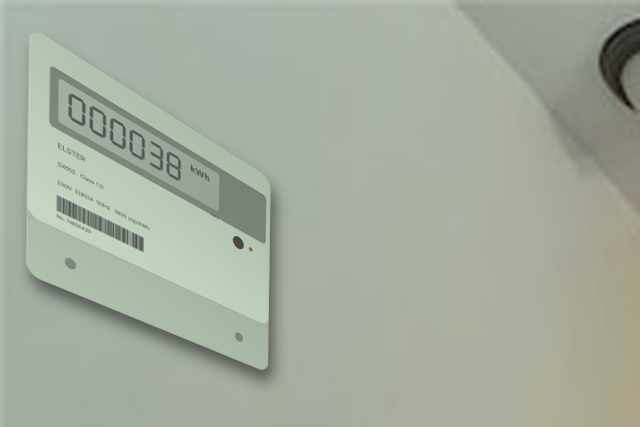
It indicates {"value": 38, "unit": "kWh"}
